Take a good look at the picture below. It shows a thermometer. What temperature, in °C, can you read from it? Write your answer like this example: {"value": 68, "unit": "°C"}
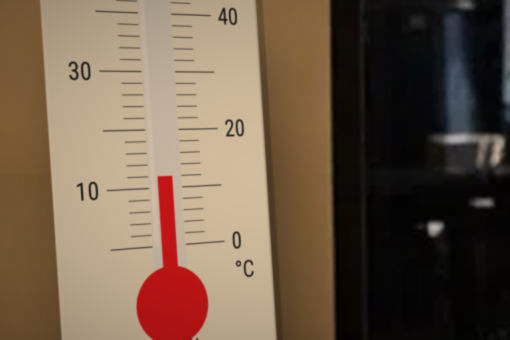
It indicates {"value": 12, "unit": "°C"}
